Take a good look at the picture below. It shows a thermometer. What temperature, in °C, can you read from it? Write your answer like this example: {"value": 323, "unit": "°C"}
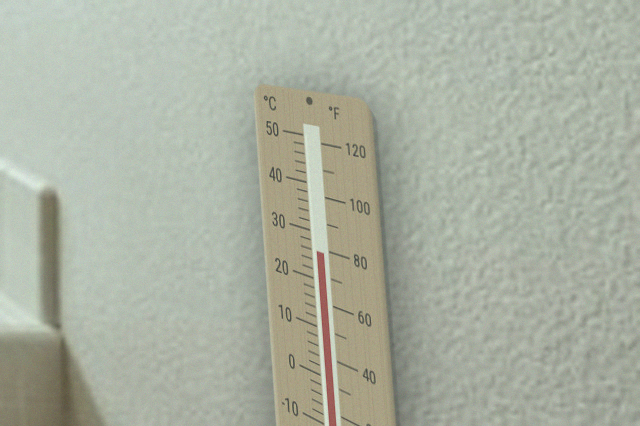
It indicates {"value": 26, "unit": "°C"}
